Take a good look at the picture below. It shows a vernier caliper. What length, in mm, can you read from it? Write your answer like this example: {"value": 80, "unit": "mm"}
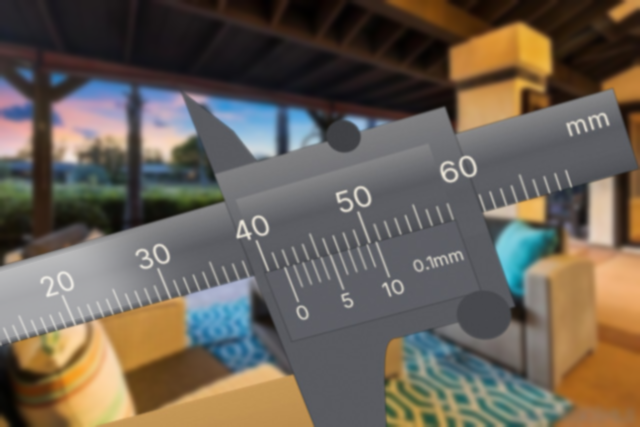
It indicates {"value": 41.6, "unit": "mm"}
